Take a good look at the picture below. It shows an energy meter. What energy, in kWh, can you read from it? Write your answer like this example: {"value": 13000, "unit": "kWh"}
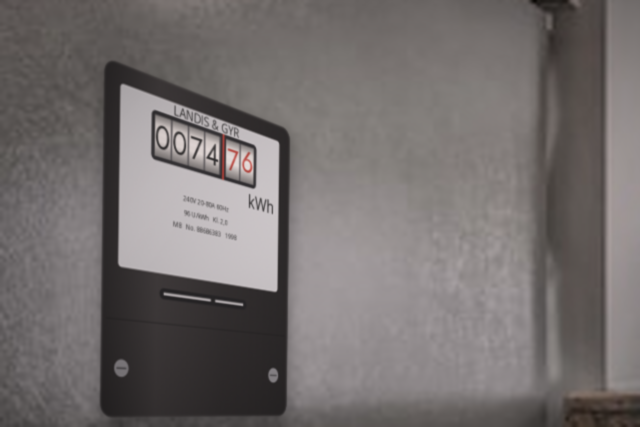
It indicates {"value": 74.76, "unit": "kWh"}
